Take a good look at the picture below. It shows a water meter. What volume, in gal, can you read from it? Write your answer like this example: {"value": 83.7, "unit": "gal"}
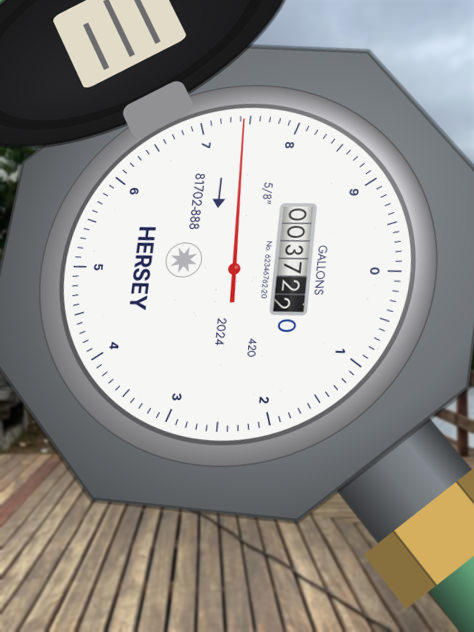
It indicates {"value": 37217.4, "unit": "gal"}
